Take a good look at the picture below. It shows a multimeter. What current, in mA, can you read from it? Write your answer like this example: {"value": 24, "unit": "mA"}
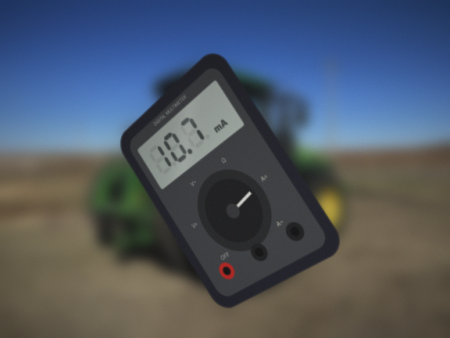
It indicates {"value": 10.7, "unit": "mA"}
